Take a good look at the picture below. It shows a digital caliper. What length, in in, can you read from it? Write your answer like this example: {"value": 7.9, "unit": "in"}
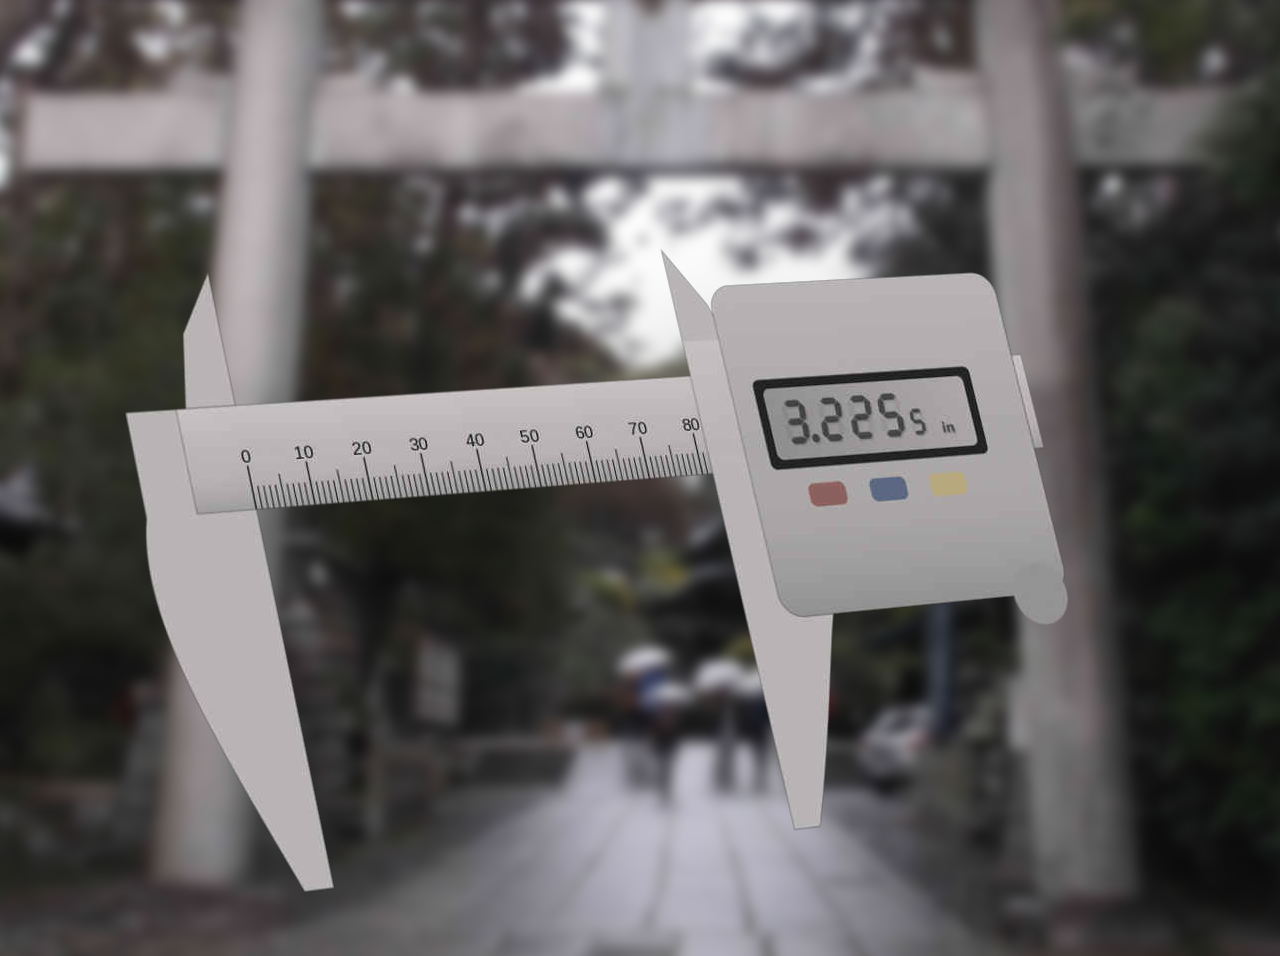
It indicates {"value": 3.2255, "unit": "in"}
